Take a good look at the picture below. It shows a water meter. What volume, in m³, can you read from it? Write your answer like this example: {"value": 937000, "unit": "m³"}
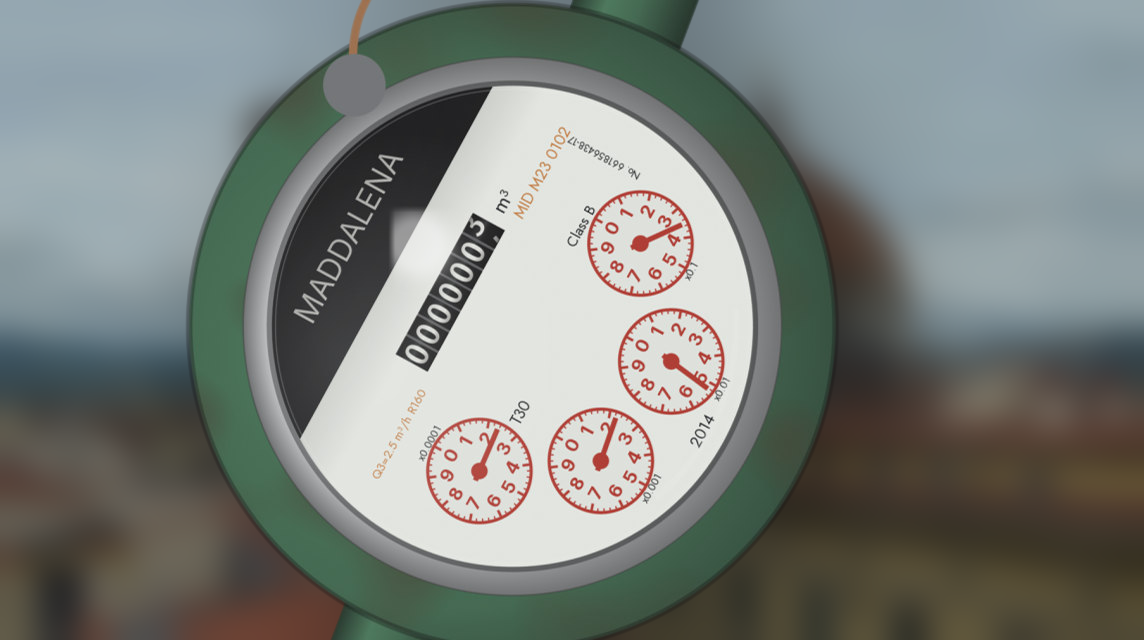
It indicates {"value": 3.3522, "unit": "m³"}
